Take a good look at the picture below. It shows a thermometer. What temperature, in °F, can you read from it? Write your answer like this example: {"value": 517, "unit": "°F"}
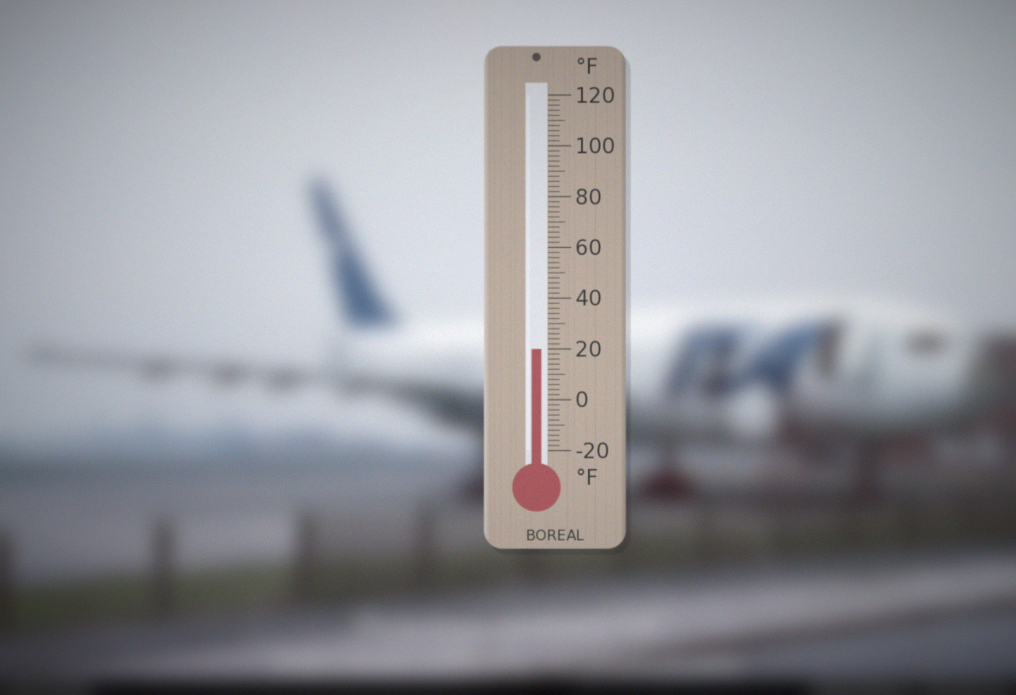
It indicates {"value": 20, "unit": "°F"}
